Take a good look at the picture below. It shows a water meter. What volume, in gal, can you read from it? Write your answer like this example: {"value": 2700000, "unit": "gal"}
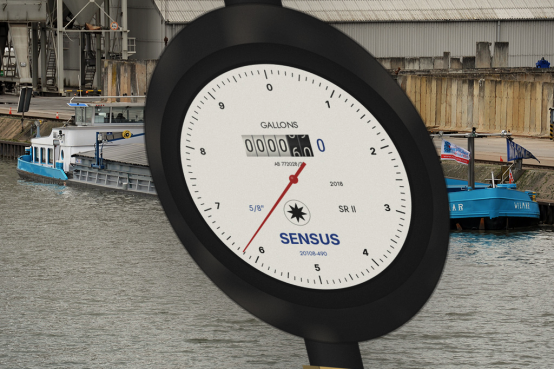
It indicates {"value": 596.2, "unit": "gal"}
